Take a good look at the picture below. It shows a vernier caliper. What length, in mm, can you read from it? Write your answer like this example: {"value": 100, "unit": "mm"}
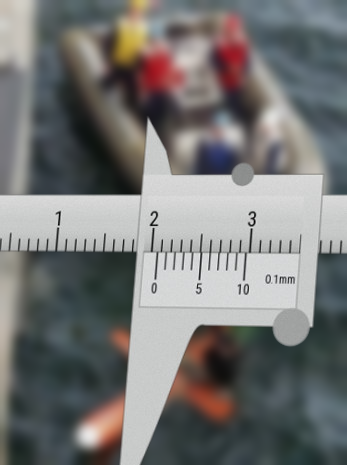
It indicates {"value": 20.6, "unit": "mm"}
